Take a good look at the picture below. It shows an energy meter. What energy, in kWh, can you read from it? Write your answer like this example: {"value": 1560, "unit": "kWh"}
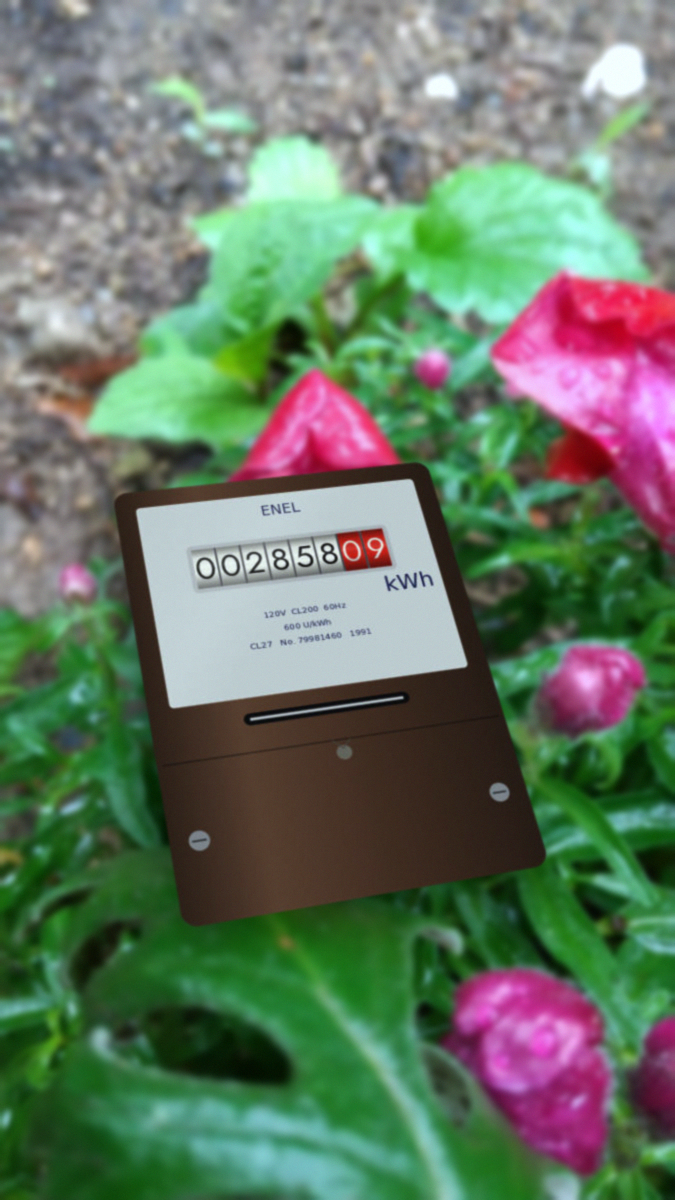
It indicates {"value": 2858.09, "unit": "kWh"}
